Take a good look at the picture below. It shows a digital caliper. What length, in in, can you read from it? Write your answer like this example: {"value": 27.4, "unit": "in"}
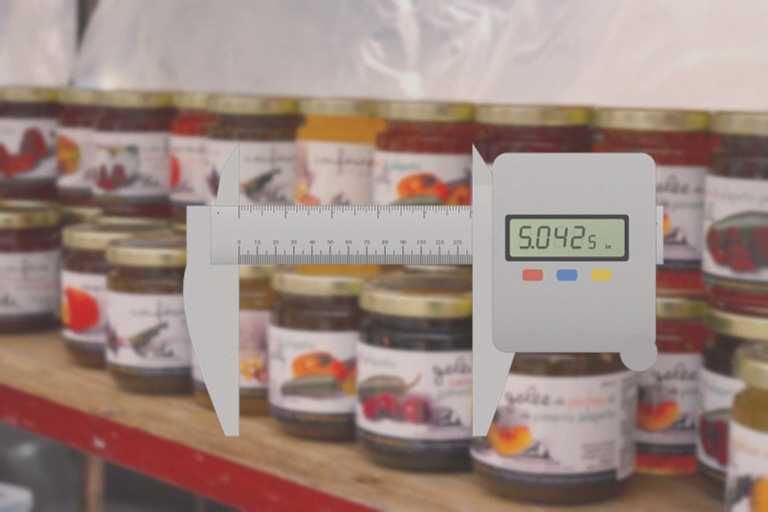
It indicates {"value": 5.0425, "unit": "in"}
